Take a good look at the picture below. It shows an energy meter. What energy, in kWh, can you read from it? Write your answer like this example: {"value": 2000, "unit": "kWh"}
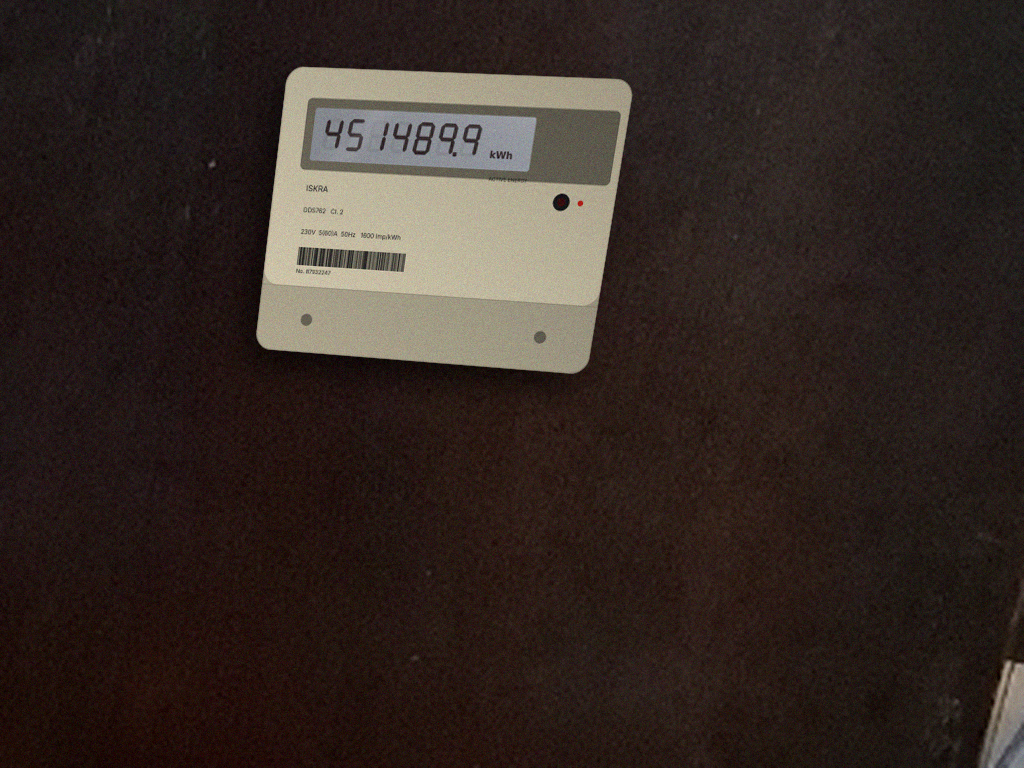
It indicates {"value": 451489.9, "unit": "kWh"}
